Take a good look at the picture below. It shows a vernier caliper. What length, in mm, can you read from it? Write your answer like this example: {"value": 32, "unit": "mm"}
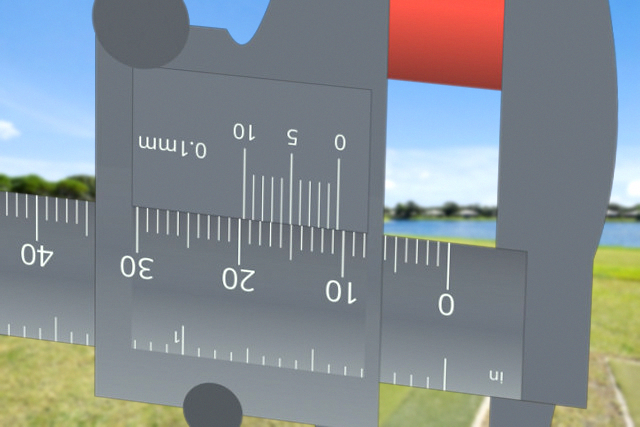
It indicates {"value": 10.6, "unit": "mm"}
